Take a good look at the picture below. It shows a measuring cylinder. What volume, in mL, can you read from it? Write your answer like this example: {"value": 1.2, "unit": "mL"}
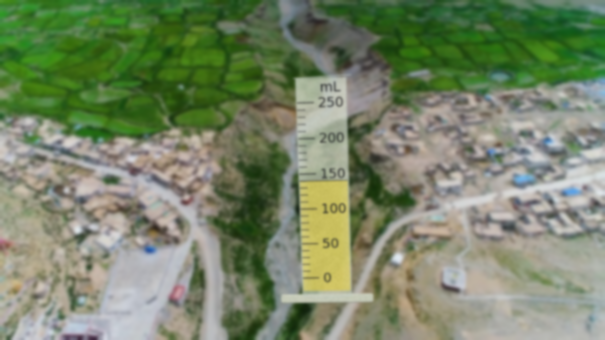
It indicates {"value": 140, "unit": "mL"}
